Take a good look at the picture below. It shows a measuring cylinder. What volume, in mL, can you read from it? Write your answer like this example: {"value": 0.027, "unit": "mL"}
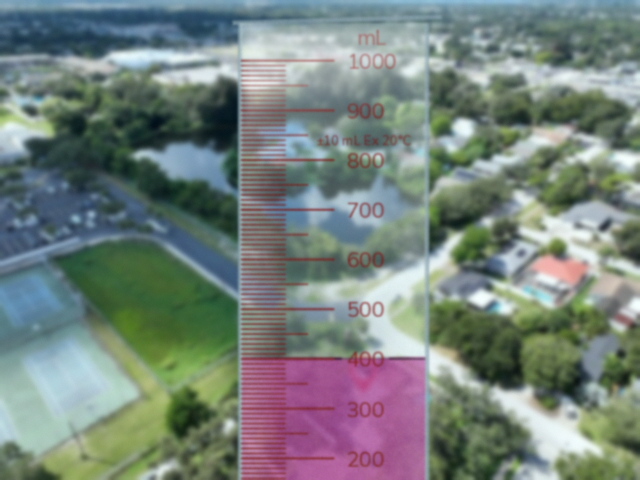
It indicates {"value": 400, "unit": "mL"}
